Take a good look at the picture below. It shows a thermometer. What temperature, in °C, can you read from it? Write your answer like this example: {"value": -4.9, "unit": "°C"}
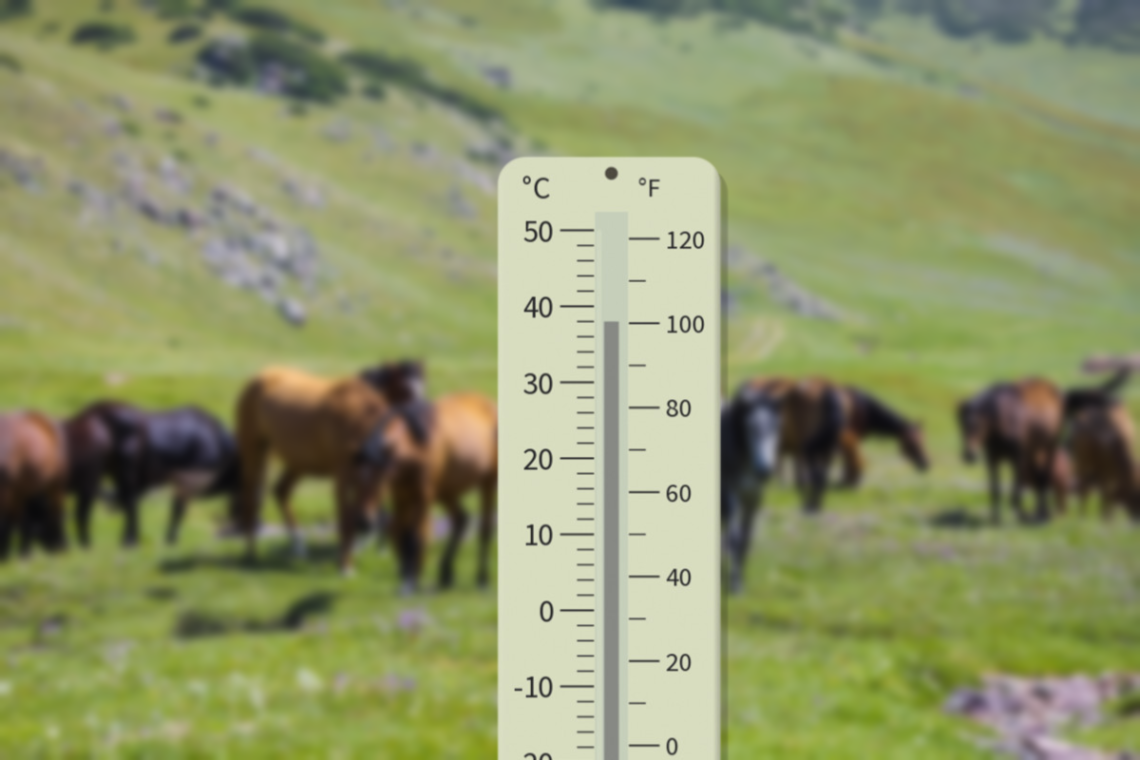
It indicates {"value": 38, "unit": "°C"}
